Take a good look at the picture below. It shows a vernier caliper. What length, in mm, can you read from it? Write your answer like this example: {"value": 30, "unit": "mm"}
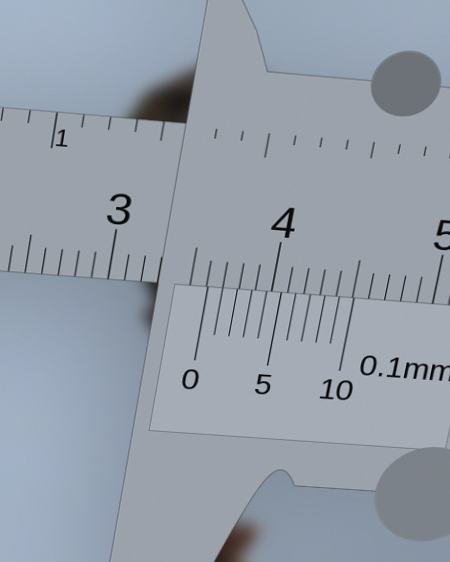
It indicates {"value": 36.1, "unit": "mm"}
